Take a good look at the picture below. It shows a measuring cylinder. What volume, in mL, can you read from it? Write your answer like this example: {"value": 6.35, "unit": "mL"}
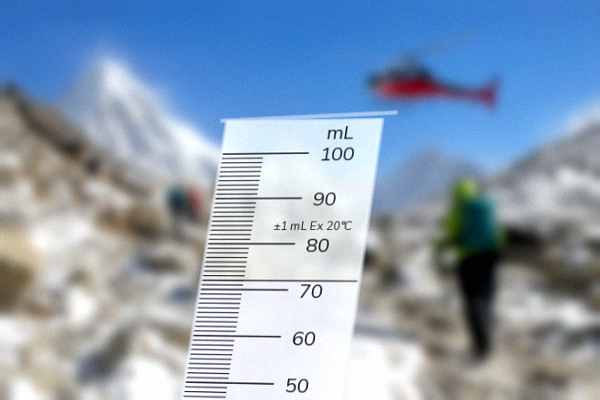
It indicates {"value": 72, "unit": "mL"}
